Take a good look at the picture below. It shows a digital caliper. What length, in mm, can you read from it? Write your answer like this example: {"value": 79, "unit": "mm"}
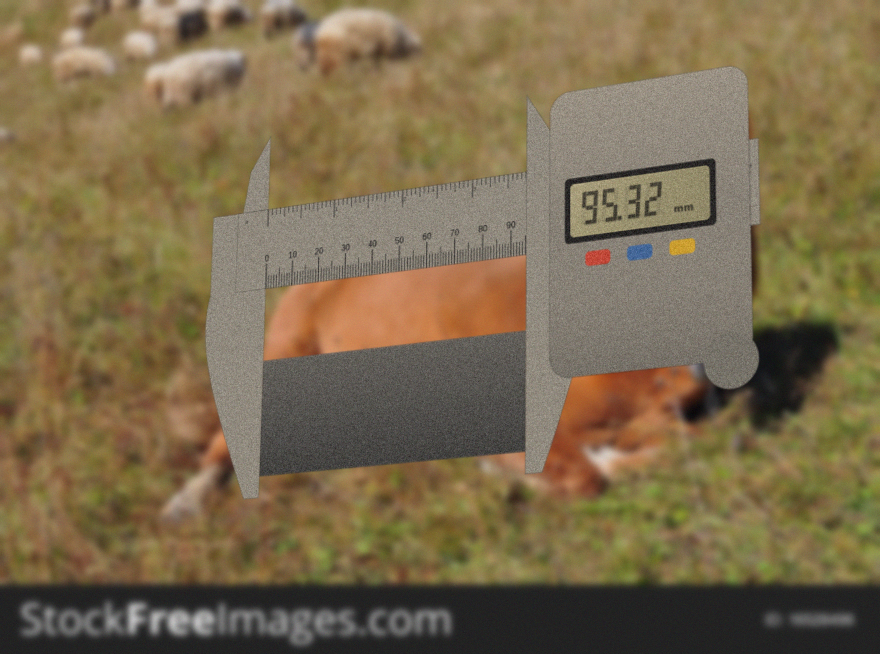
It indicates {"value": 95.32, "unit": "mm"}
